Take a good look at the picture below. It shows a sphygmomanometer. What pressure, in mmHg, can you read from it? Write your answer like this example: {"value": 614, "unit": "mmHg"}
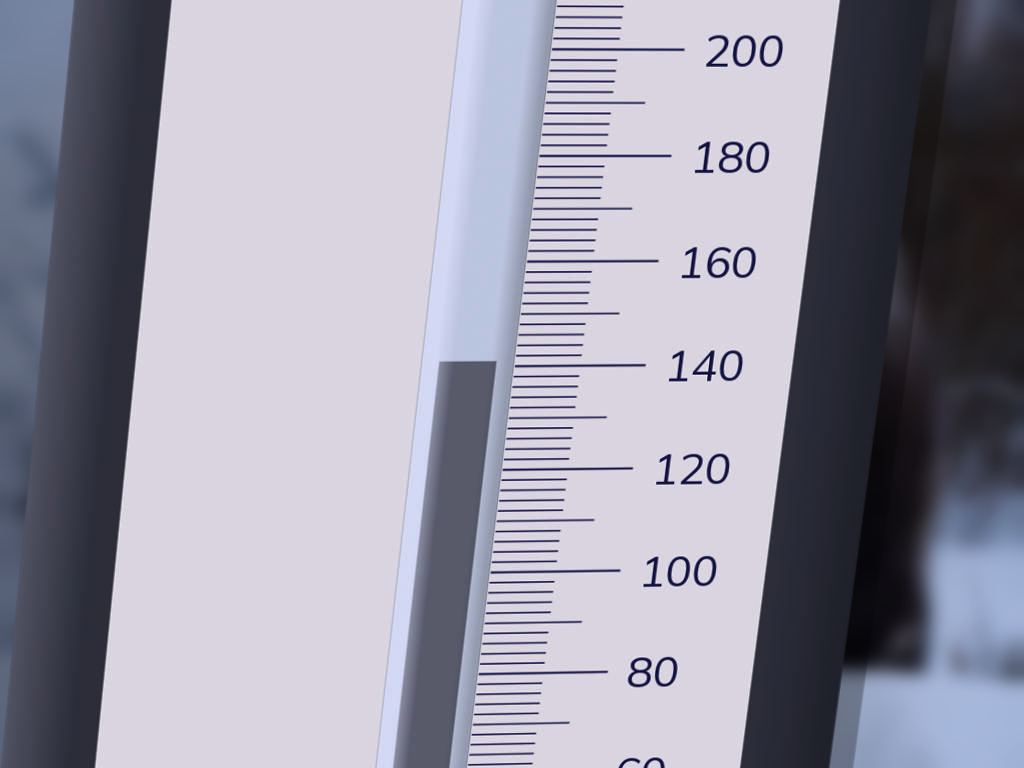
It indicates {"value": 141, "unit": "mmHg"}
